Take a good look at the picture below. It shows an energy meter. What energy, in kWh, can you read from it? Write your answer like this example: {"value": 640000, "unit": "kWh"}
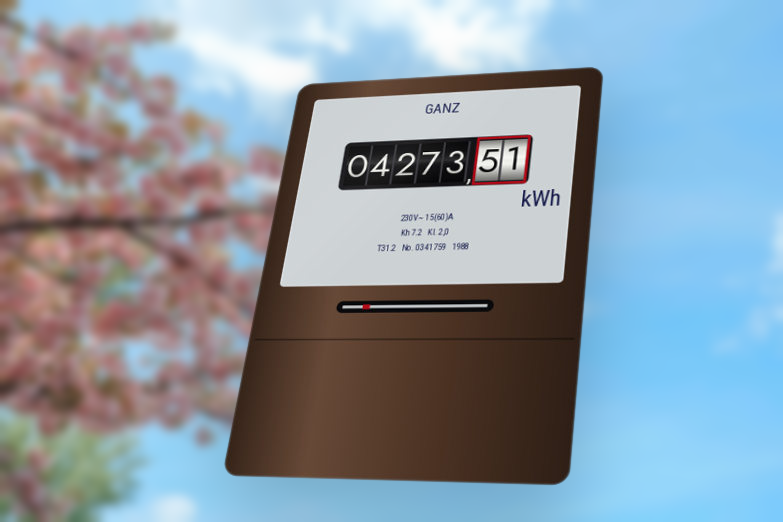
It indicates {"value": 4273.51, "unit": "kWh"}
